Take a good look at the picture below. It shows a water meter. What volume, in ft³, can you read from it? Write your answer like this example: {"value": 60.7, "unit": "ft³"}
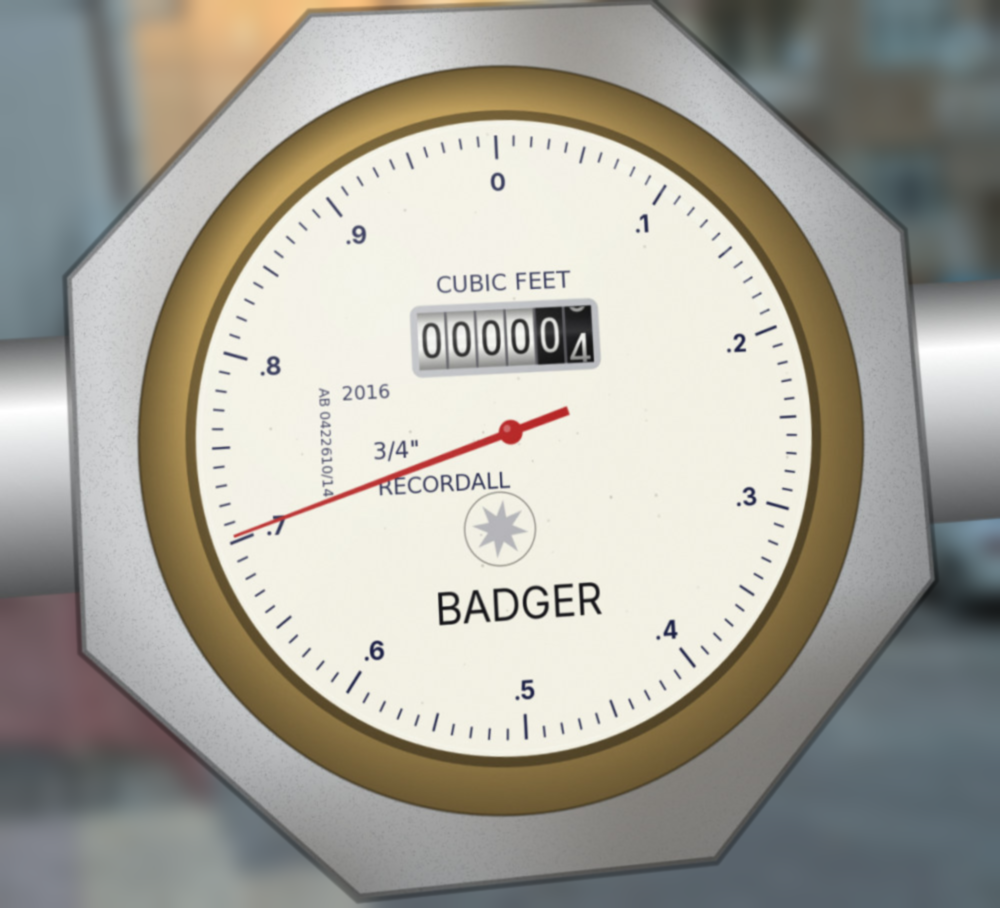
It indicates {"value": 3.70, "unit": "ft³"}
